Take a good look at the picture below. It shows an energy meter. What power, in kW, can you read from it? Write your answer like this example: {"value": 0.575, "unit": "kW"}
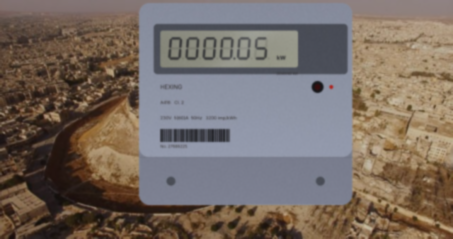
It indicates {"value": 0.05, "unit": "kW"}
